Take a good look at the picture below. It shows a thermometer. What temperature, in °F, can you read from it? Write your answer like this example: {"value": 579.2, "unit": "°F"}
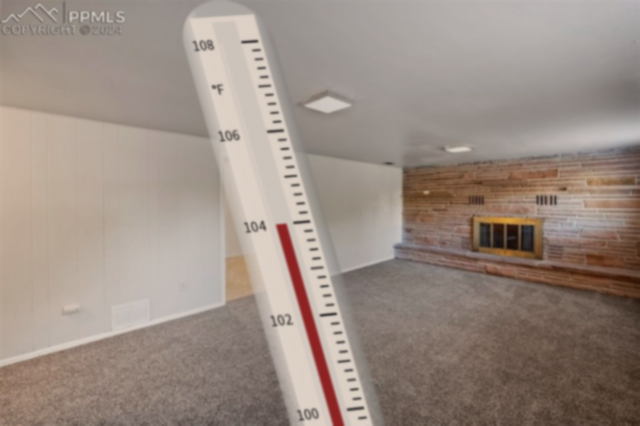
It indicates {"value": 104, "unit": "°F"}
